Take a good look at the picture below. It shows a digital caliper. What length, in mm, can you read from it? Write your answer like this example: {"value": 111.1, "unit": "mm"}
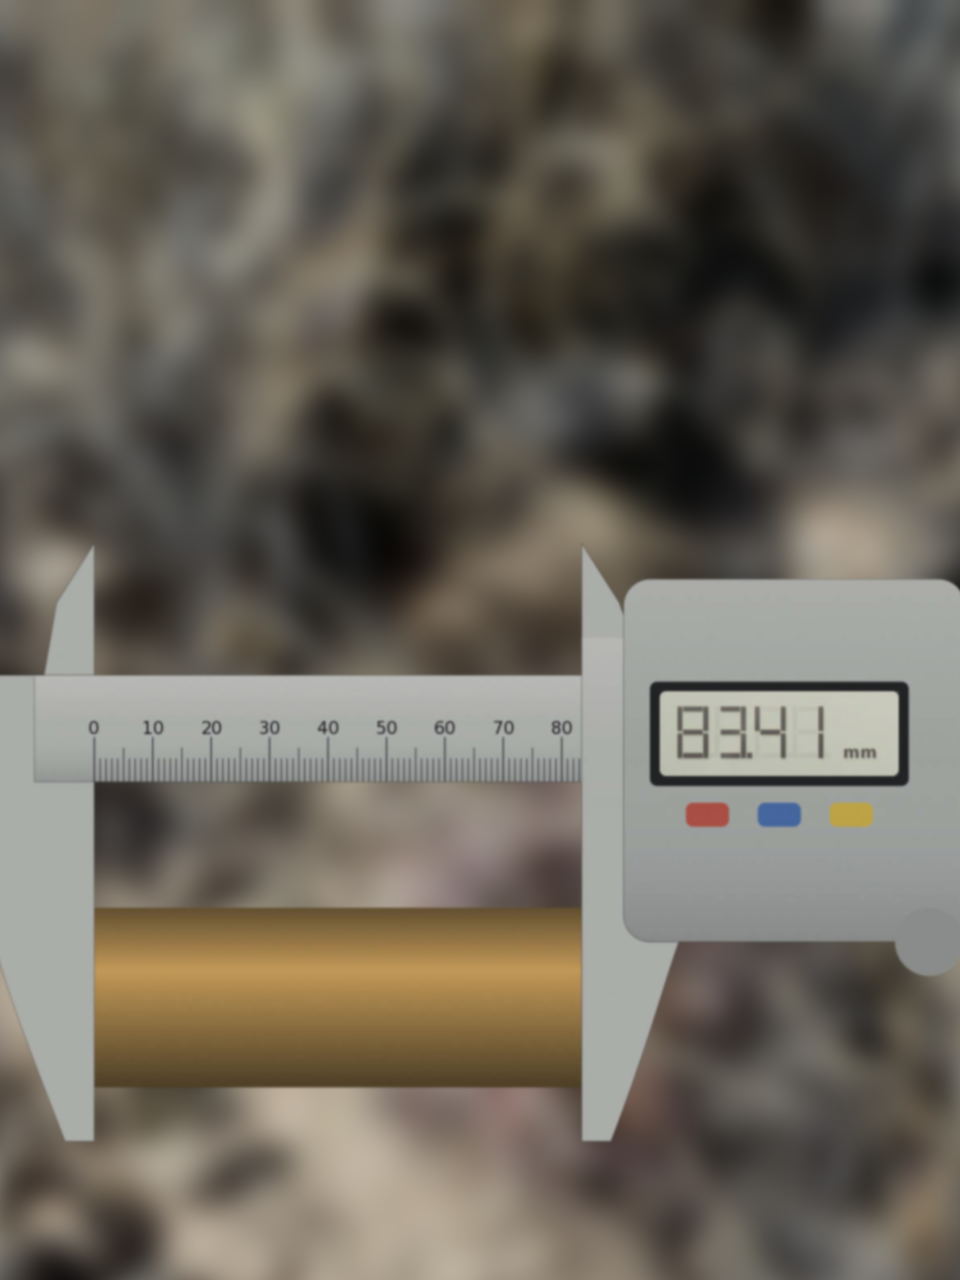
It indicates {"value": 83.41, "unit": "mm"}
